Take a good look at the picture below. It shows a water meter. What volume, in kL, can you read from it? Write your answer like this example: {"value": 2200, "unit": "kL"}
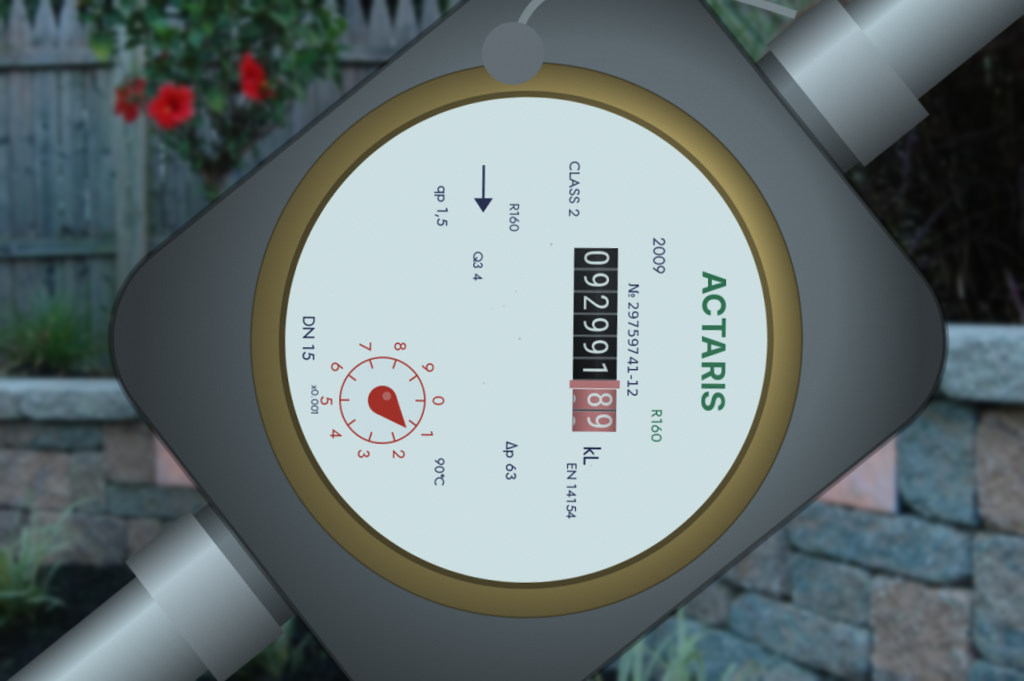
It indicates {"value": 92991.891, "unit": "kL"}
